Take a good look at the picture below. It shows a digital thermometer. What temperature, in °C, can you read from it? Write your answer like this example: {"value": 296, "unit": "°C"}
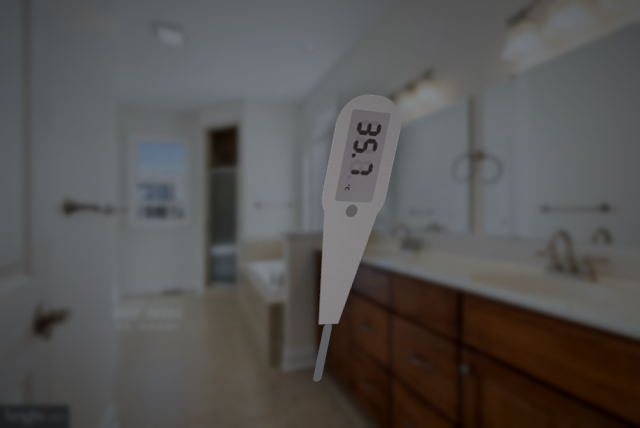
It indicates {"value": 35.7, "unit": "°C"}
